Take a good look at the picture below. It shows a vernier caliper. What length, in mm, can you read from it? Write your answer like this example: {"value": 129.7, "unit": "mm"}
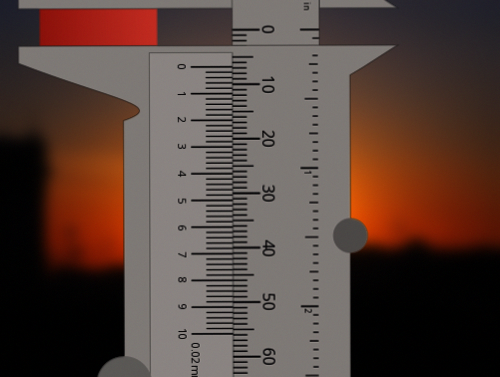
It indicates {"value": 6.8, "unit": "mm"}
